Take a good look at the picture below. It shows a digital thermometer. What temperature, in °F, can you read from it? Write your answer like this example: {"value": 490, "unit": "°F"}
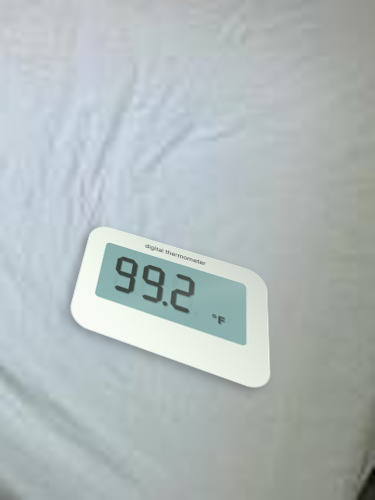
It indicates {"value": 99.2, "unit": "°F"}
